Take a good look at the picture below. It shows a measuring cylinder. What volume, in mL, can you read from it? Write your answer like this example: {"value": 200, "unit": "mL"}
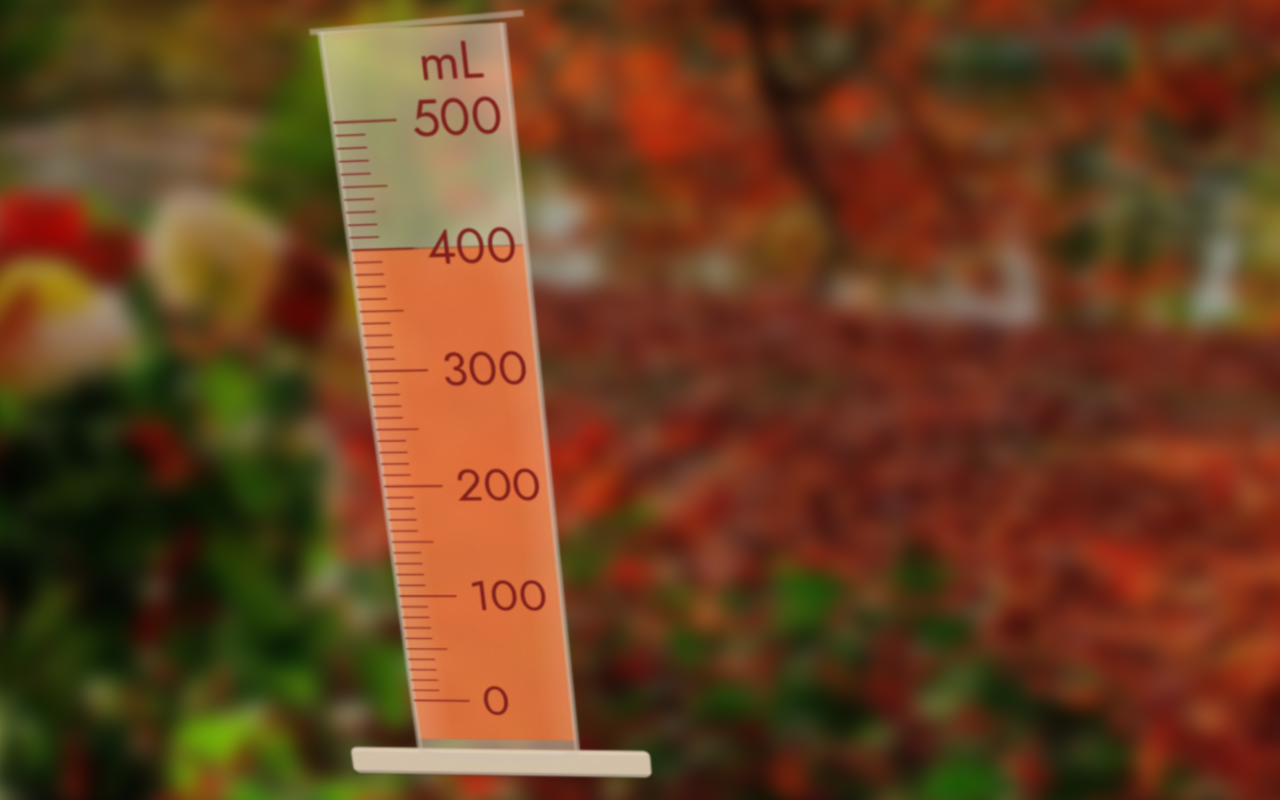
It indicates {"value": 400, "unit": "mL"}
